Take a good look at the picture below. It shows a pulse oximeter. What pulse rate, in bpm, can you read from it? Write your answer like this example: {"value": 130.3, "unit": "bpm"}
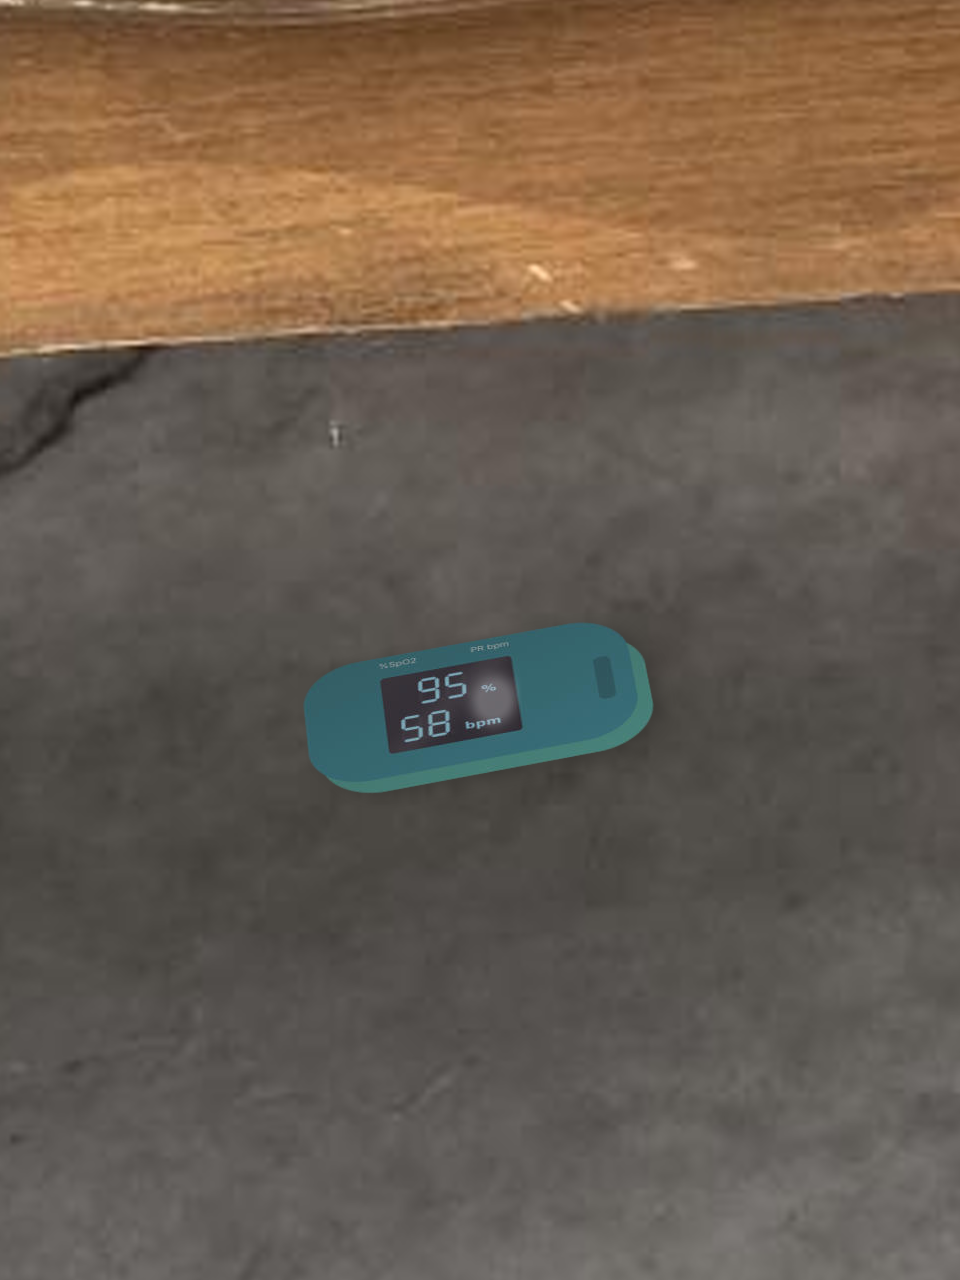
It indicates {"value": 58, "unit": "bpm"}
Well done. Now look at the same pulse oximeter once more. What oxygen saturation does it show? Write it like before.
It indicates {"value": 95, "unit": "%"}
